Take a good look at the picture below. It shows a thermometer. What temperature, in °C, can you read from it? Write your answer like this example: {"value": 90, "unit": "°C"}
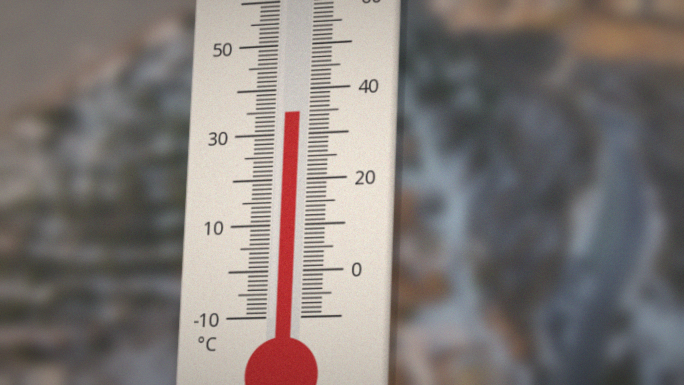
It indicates {"value": 35, "unit": "°C"}
